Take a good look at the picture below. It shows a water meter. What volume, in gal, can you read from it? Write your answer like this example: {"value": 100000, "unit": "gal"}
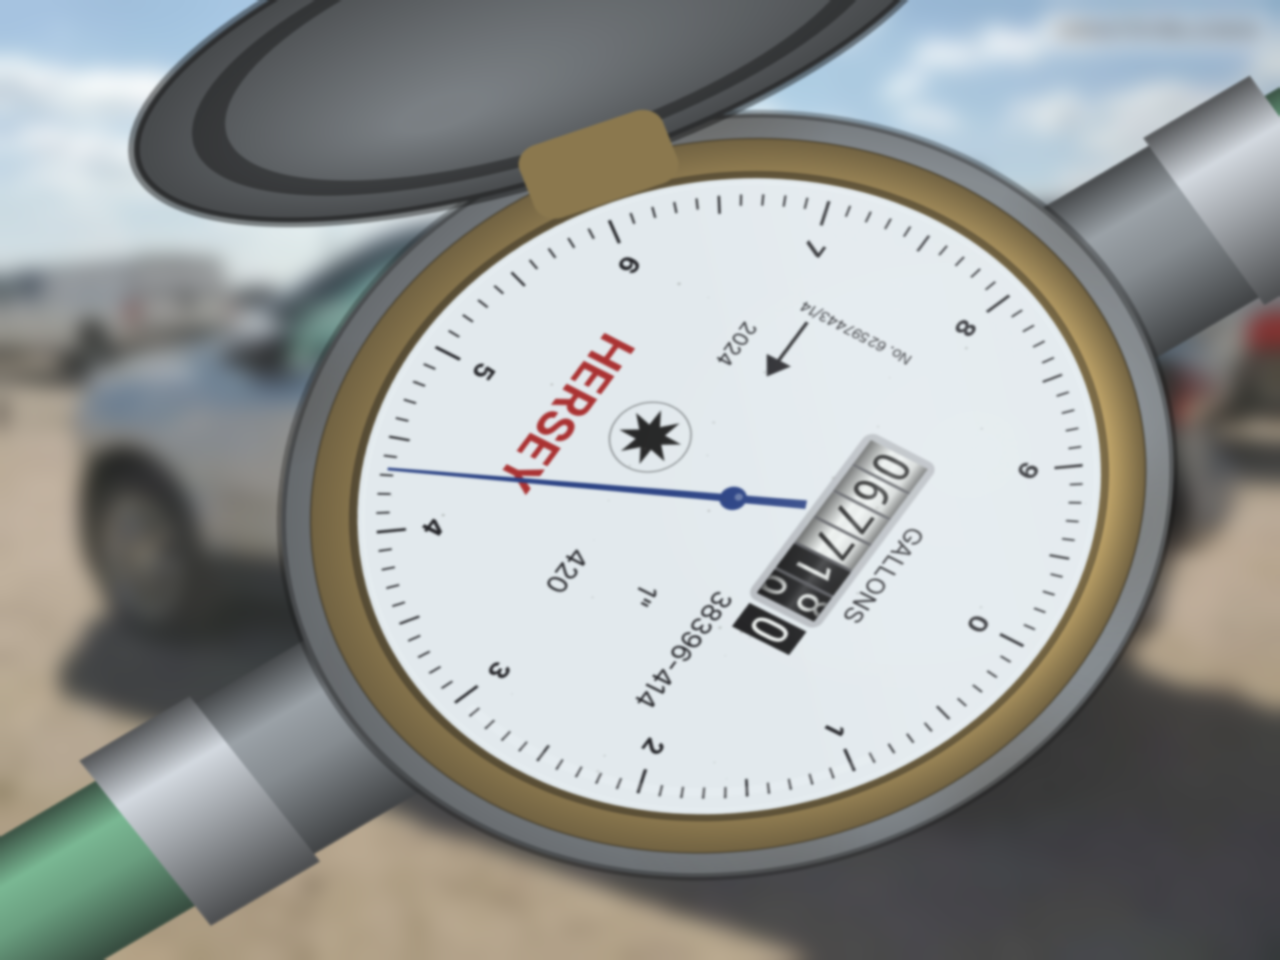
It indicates {"value": 677184.3, "unit": "gal"}
